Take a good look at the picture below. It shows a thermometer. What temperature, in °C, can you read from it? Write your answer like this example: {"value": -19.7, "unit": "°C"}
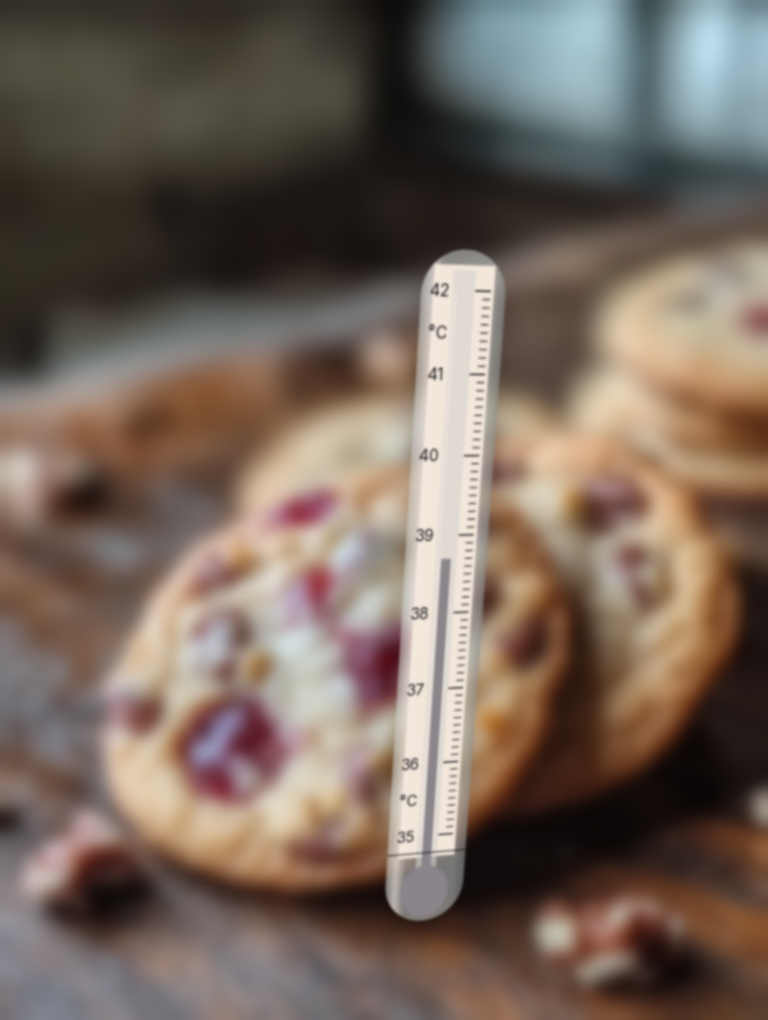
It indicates {"value": 38.7, "unit": "°C"}
